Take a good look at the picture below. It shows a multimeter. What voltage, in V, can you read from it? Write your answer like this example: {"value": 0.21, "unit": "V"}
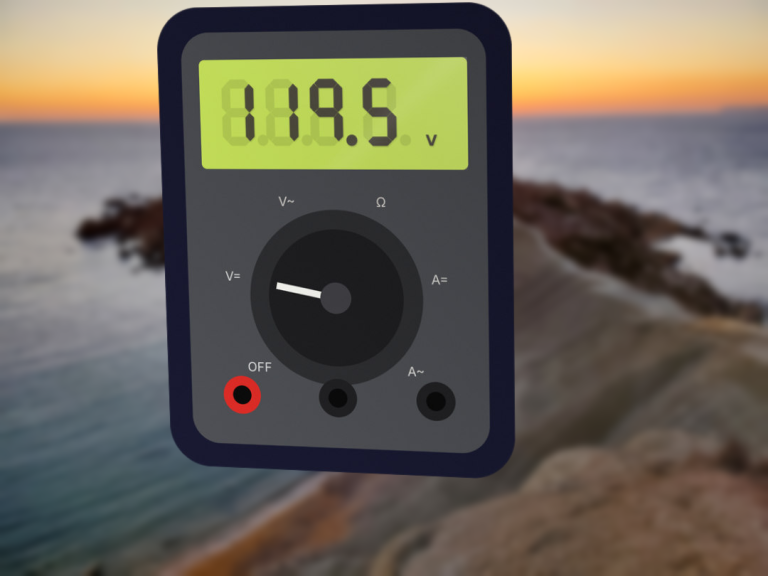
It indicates {"value": 119.5, "unit": "V"}
